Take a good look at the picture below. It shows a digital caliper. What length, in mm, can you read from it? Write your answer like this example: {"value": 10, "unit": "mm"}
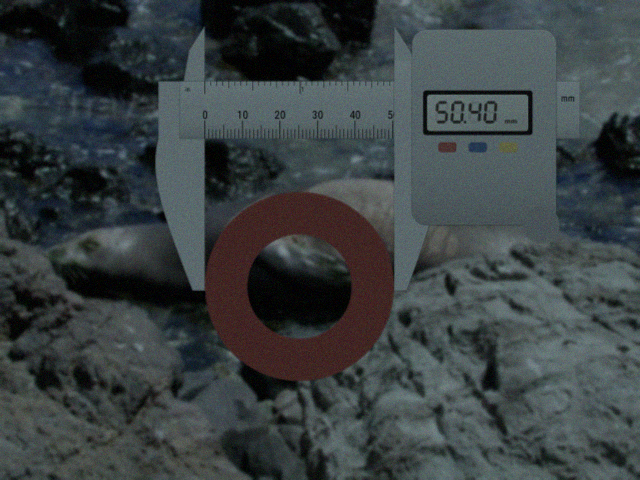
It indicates {"value": 50.40, "unit": "mm"}
